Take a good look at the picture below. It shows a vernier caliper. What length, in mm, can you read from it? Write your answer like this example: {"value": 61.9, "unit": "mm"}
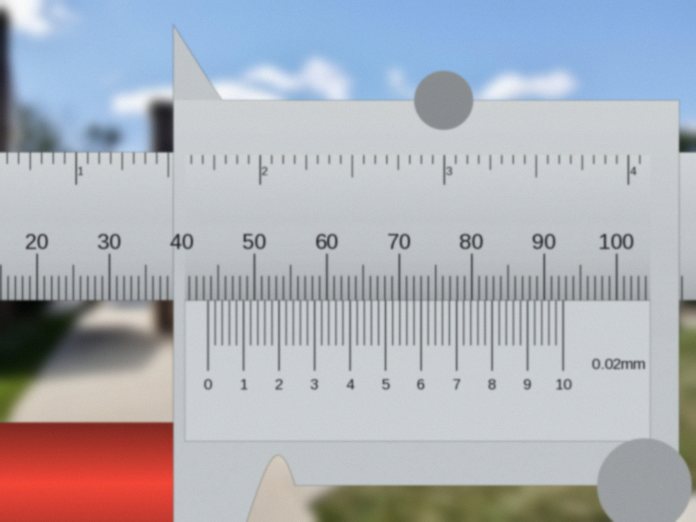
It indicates {"value": 43.6, "unit": "mm"}
